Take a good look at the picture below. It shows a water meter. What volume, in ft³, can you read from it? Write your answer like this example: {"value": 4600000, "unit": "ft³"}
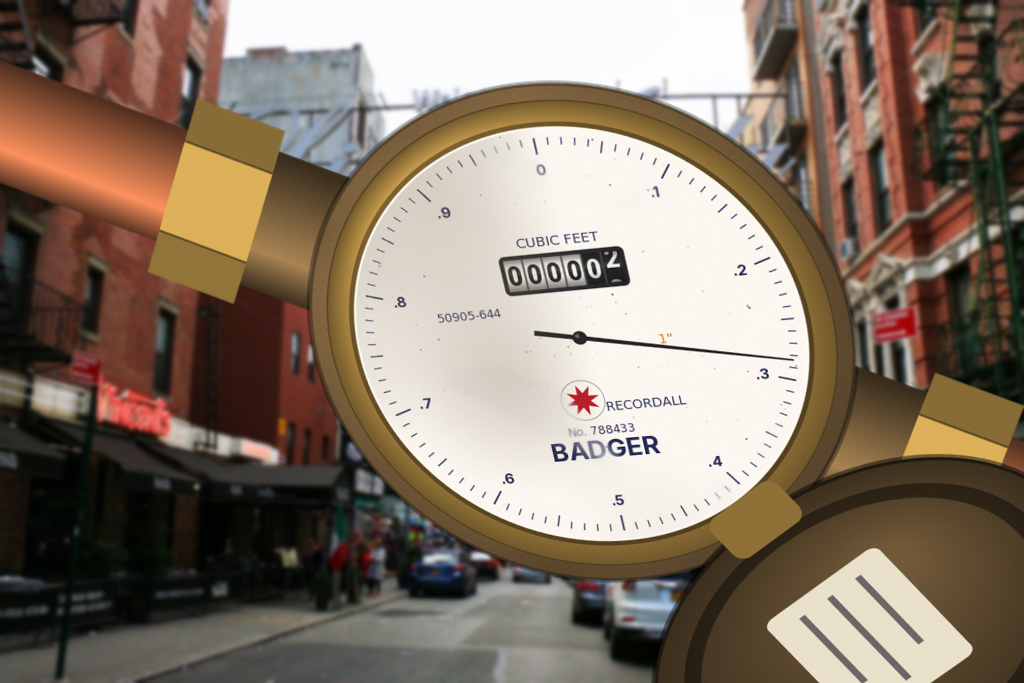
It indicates {"value": 2.28, "unit": "ft³"}
